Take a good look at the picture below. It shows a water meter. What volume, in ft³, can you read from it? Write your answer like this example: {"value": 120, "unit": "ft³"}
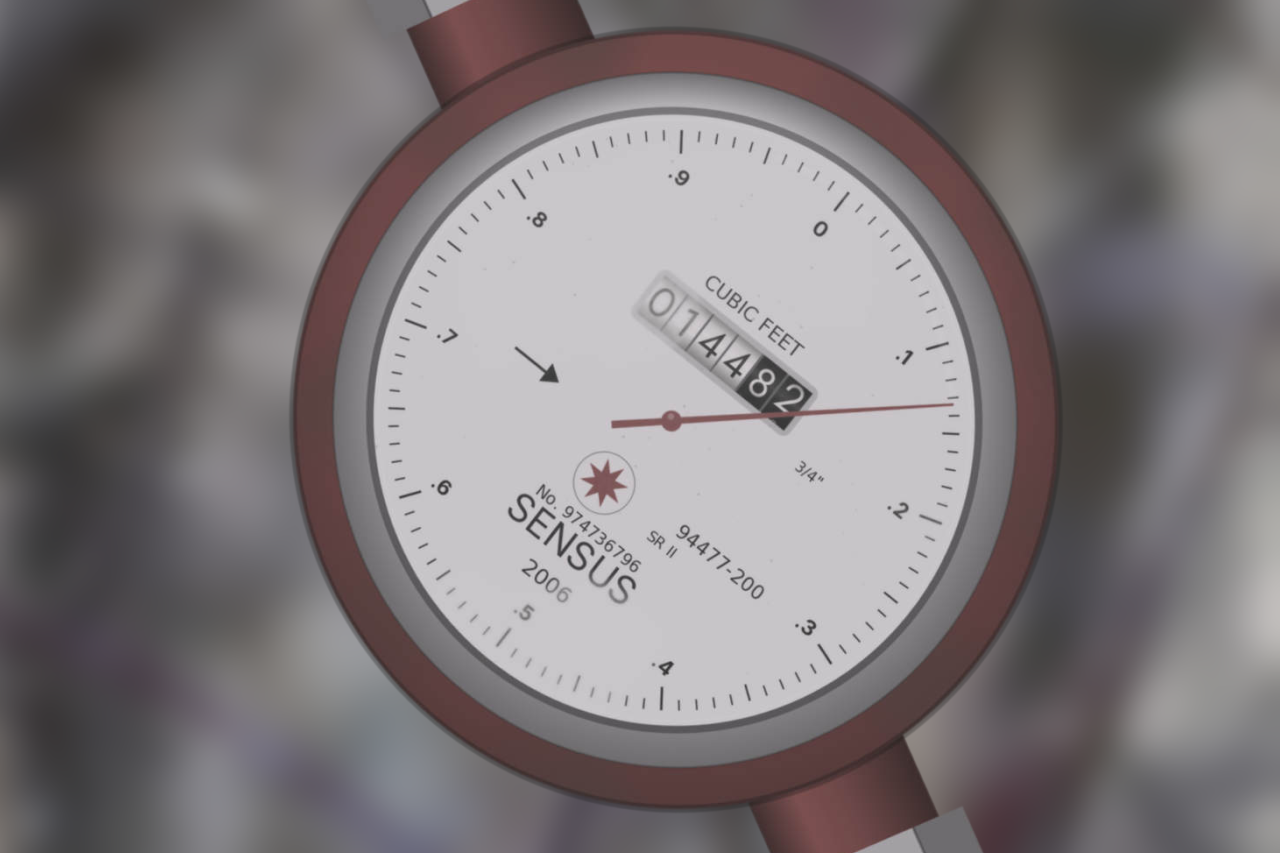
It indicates {"value": 14482.13, "unit": "ft³"}
